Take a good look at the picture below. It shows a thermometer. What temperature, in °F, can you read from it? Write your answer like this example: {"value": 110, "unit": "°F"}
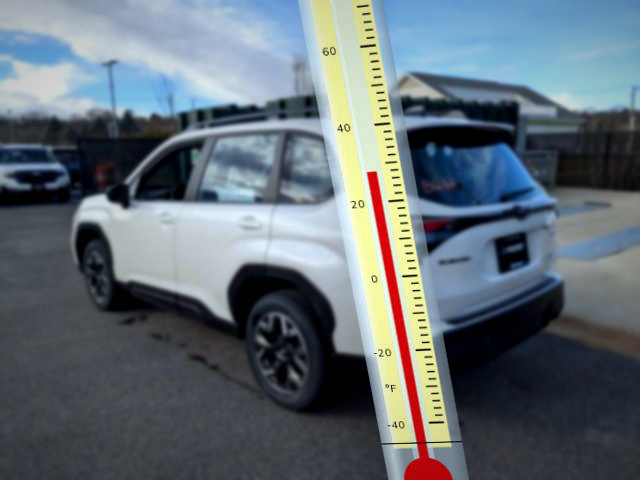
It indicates {"value": 28, "unit": "°F"}
